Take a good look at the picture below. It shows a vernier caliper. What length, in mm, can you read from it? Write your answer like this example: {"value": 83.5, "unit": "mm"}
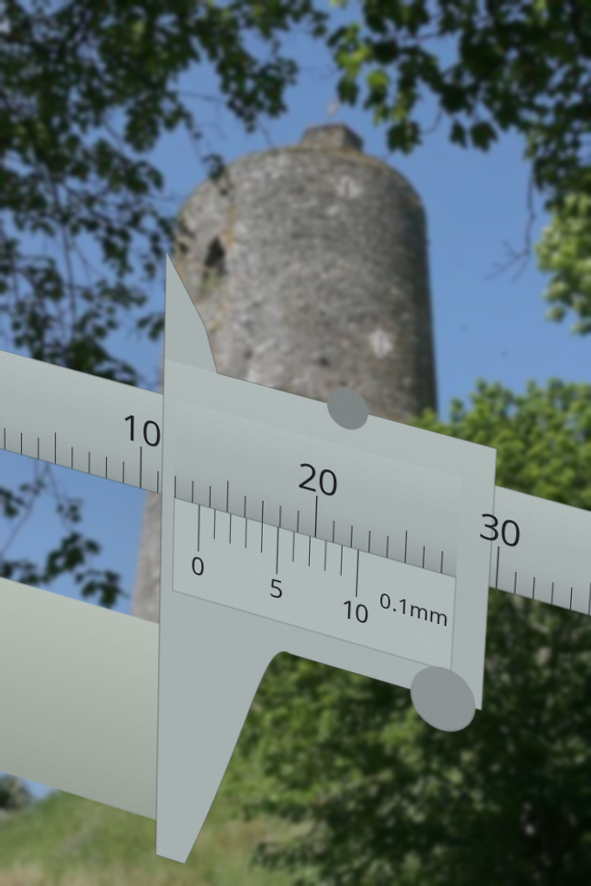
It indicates {"value": 13.4, "unit": "mm"}
